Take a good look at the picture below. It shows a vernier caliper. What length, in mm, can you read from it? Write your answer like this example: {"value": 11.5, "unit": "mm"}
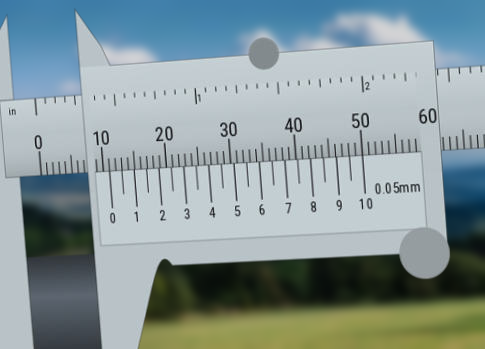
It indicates {"value": 11.0, "unit": "mm"}
